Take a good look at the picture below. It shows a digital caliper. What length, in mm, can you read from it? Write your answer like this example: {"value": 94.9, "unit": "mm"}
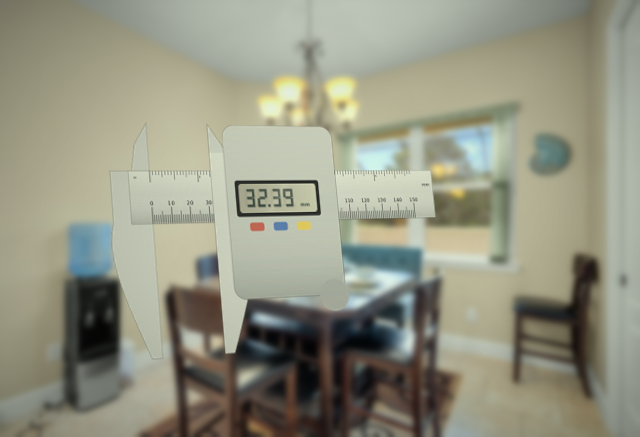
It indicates {"value": 32.39, "unit": "mm"}
